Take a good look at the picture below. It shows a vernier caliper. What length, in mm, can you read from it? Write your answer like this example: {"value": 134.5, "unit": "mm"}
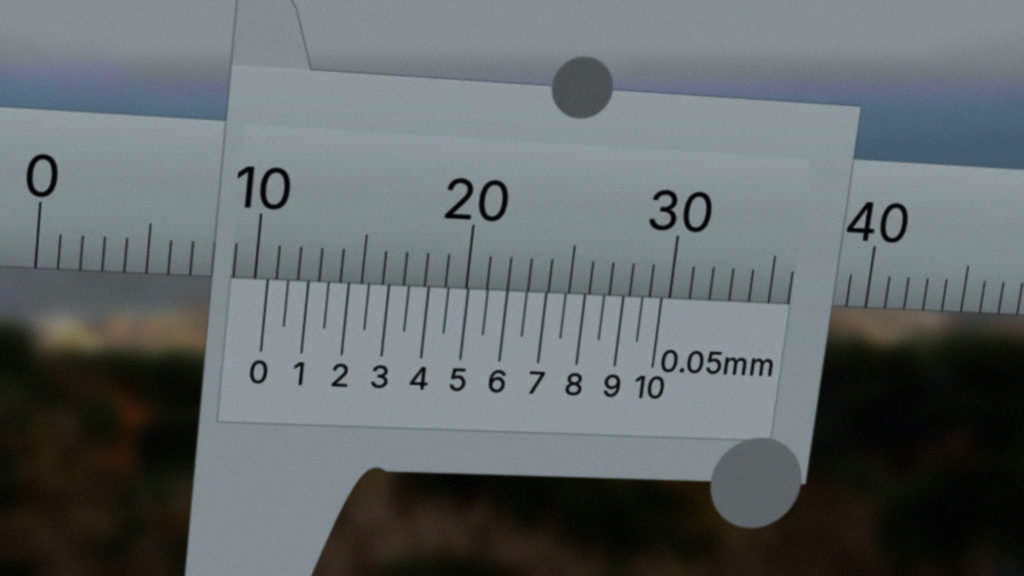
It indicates {"value": 10.6, "unit": "mm"}
